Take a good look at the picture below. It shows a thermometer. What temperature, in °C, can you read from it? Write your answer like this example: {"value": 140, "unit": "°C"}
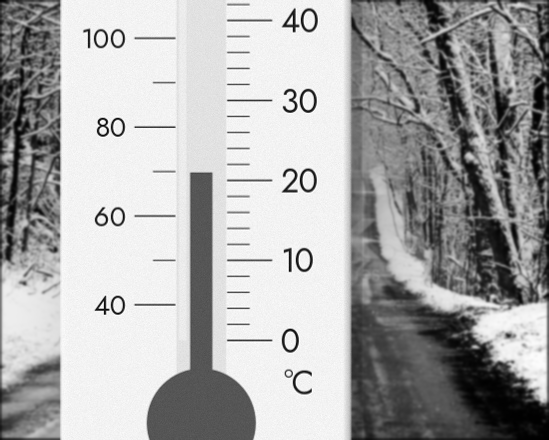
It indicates {"value": 21, "unit": "°C"}
